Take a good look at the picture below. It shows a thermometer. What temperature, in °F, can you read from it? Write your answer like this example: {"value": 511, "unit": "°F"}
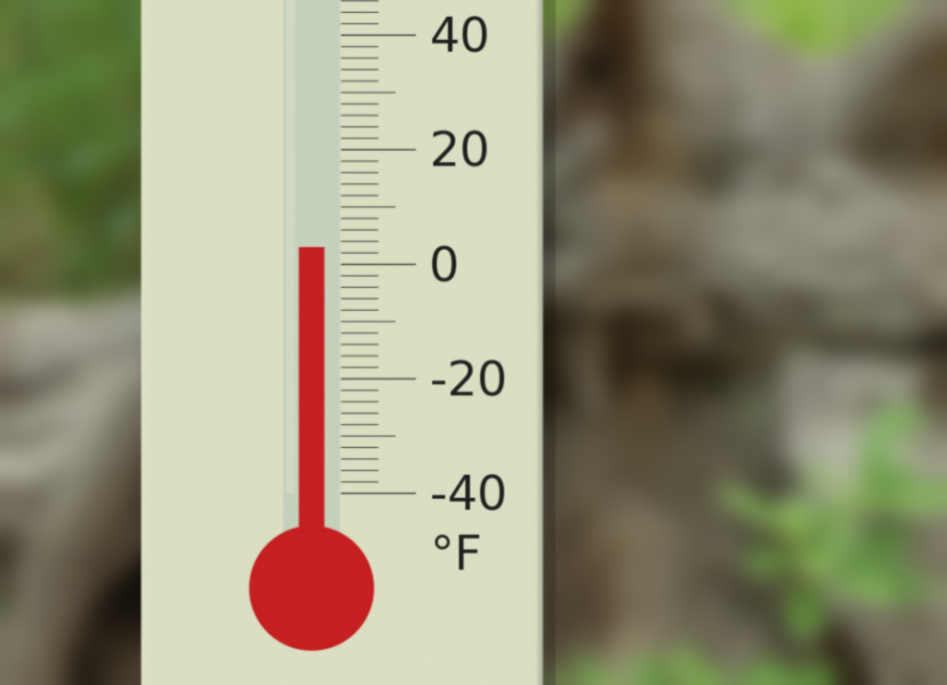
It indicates {"value": 3, "unit": "°F"}
